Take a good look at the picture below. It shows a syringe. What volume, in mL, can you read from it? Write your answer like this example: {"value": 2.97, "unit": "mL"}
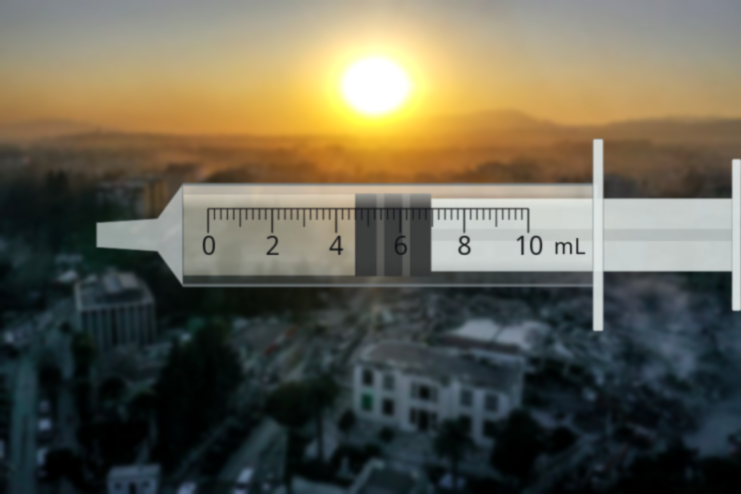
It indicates {"value": 4.6, "unit": "mL"}
